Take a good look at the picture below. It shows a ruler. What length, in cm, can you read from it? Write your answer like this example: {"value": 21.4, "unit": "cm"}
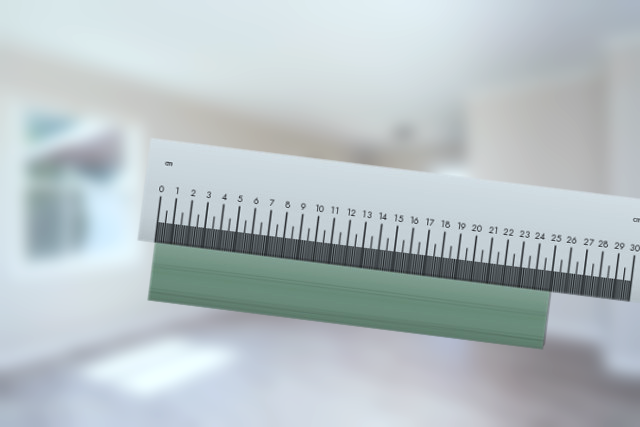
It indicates {"value": 25, "unit": "cm"}
